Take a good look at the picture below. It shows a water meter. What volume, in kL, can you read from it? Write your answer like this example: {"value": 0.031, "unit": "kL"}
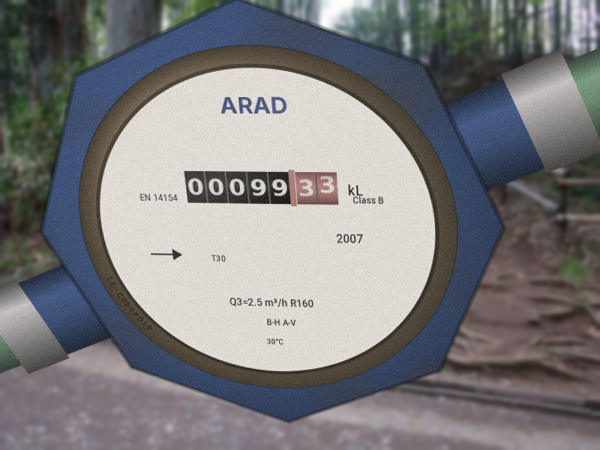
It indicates {"value": 99.33, "unit": "kL"}
